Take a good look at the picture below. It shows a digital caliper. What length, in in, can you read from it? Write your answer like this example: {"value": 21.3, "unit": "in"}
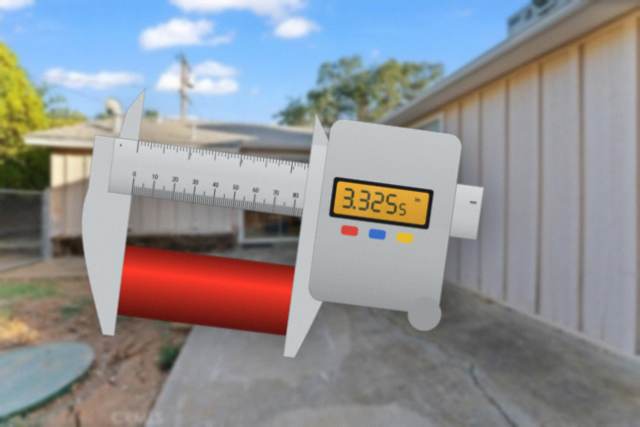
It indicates {"value": 3.3255, "unit": "in"}
